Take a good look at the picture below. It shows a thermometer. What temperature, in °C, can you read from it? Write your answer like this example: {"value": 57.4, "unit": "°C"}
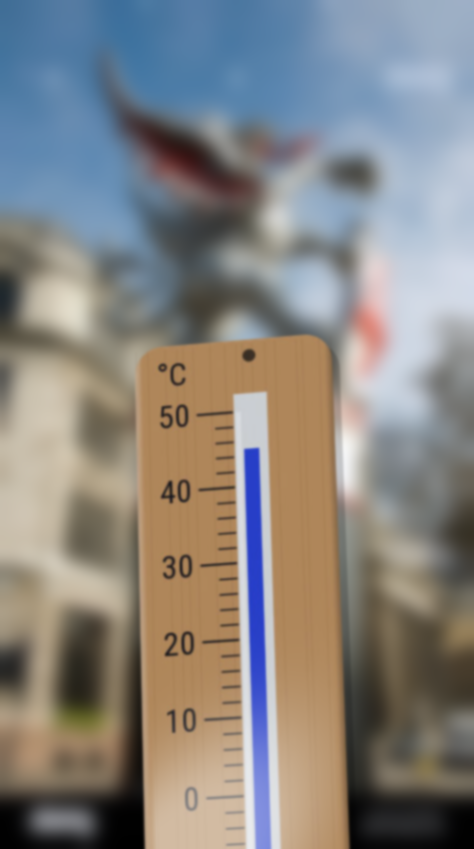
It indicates {"value": 45, "unit": "°C"}
